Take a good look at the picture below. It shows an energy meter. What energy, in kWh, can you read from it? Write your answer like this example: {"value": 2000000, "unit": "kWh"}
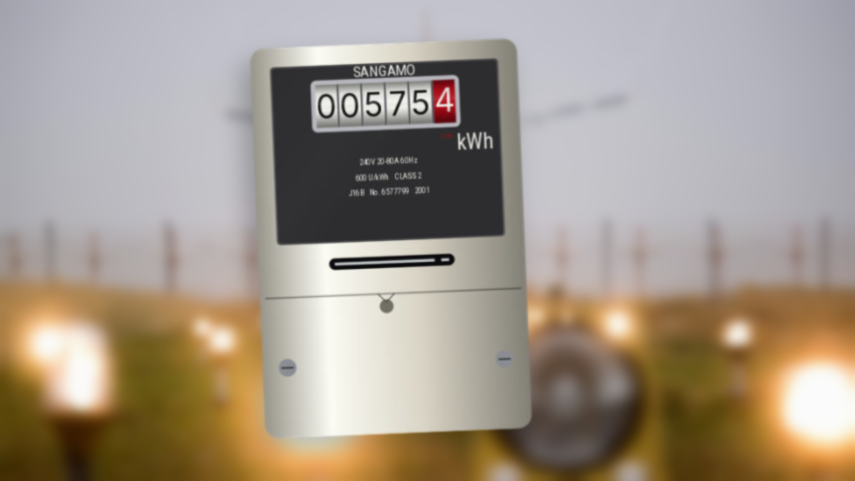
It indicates {"value": 575.4, "unit": "kWh"}
